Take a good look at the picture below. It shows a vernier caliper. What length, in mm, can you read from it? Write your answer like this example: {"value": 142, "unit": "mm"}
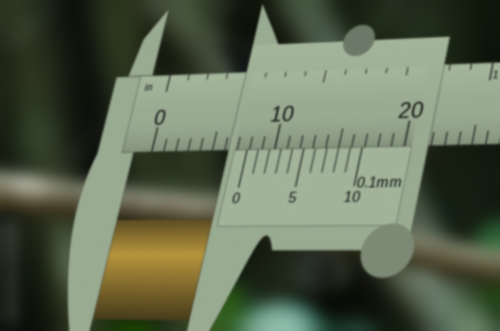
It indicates {"value": 7.8, "unit": "mm"}
